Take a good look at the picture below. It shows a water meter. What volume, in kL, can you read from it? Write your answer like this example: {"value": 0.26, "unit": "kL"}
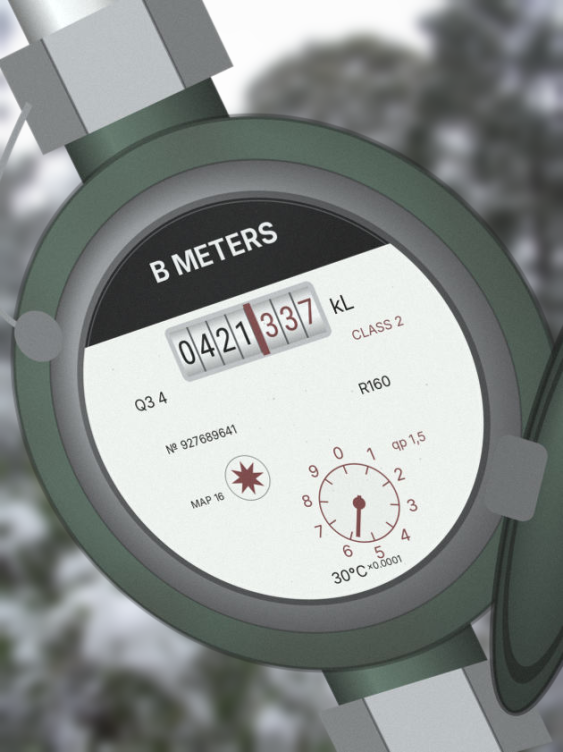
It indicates {"value": 421.3375, "unit": "kL"}
